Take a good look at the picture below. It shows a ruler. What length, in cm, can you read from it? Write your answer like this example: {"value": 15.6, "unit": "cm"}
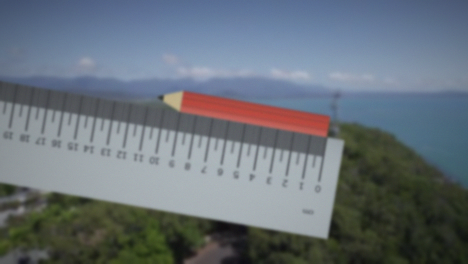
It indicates {"value": 10.5, "unit": "cm"}
